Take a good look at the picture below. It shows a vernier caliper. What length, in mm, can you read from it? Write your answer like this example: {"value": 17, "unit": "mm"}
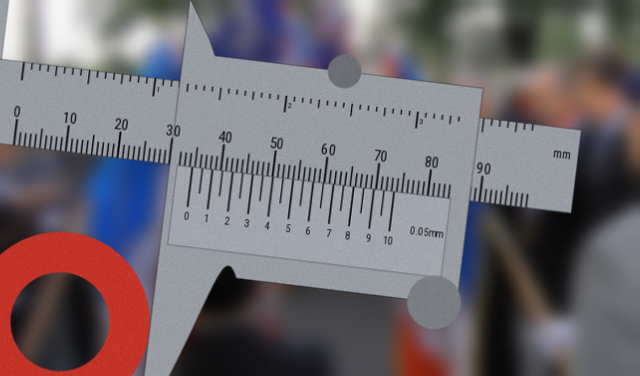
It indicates {"value": 34.5, "unit": "mm"}
